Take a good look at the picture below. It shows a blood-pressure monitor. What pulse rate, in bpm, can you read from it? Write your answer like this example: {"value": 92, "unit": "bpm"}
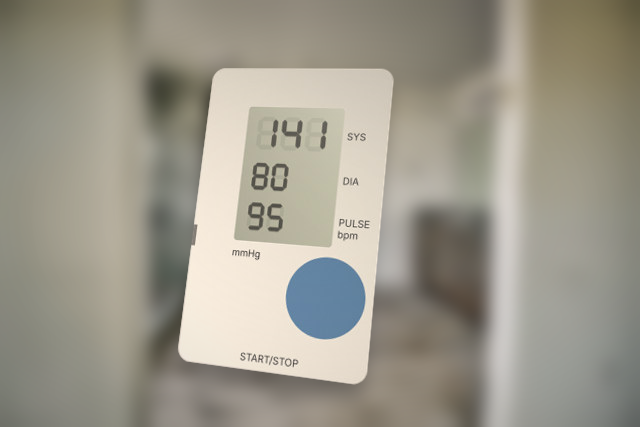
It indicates {"value": 95, "unit": "bpm"}
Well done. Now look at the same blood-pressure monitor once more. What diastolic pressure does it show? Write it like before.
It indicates {"value": 80, "unit": "mmHg"}
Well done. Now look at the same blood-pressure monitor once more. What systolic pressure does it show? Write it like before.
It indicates {"value": 141, "unit": "mmHg"}
